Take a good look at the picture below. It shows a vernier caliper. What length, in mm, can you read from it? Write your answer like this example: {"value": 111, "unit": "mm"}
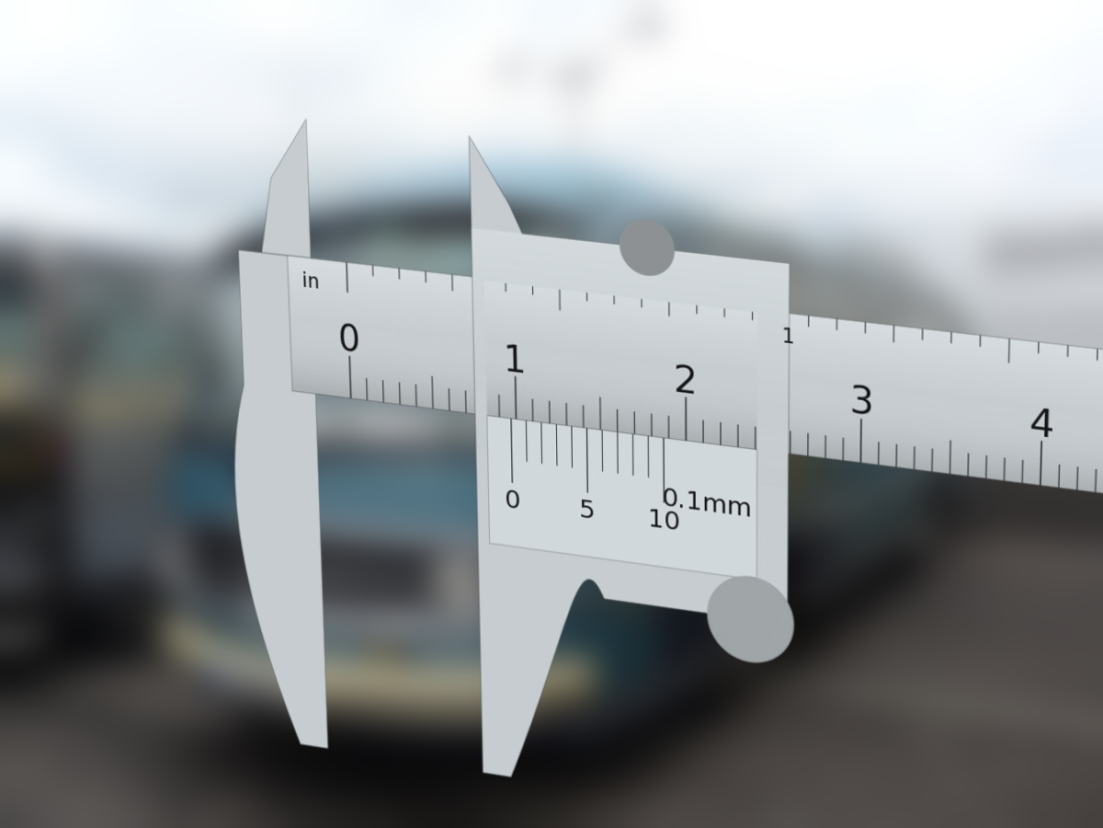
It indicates {"value": 9.7, "unit": "mm"}
